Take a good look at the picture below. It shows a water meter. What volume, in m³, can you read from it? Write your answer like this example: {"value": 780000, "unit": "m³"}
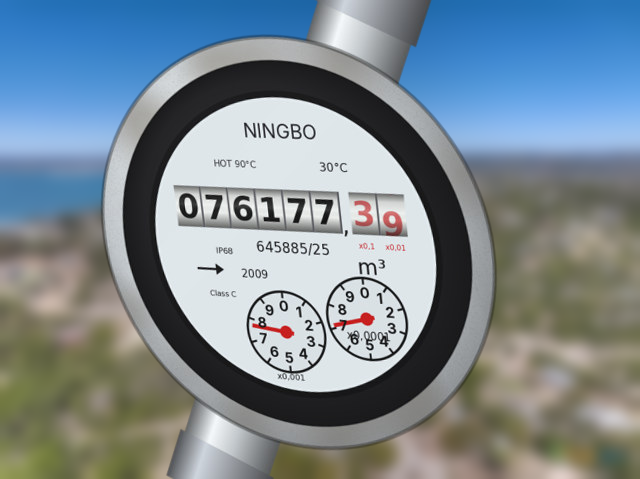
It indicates {"value": 76177.3877, "unit": "m³"}
